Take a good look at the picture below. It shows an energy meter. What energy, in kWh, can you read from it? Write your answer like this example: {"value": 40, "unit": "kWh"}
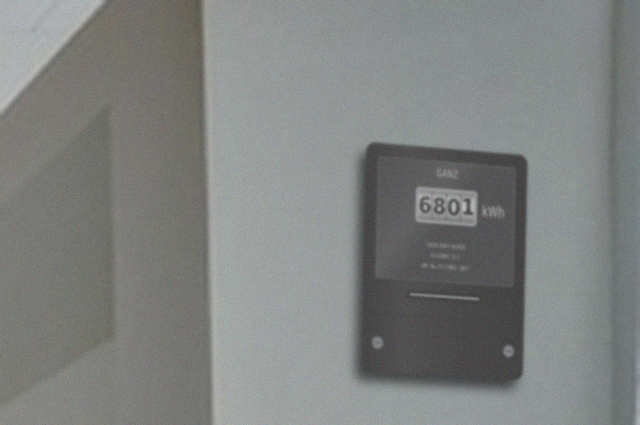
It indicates {"value": 6801, "unit": "kWh"}
